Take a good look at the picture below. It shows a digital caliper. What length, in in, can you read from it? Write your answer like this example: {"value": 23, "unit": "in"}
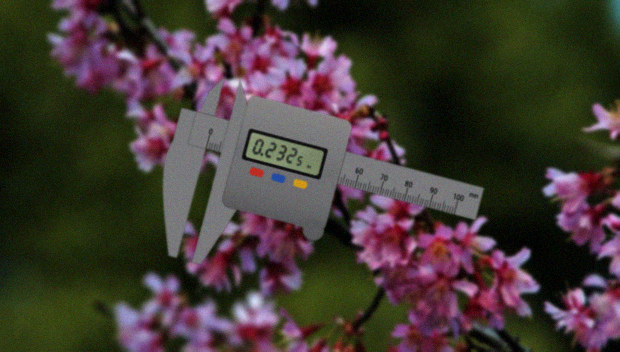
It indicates {"value": 0.2325, "unit": "in"}
